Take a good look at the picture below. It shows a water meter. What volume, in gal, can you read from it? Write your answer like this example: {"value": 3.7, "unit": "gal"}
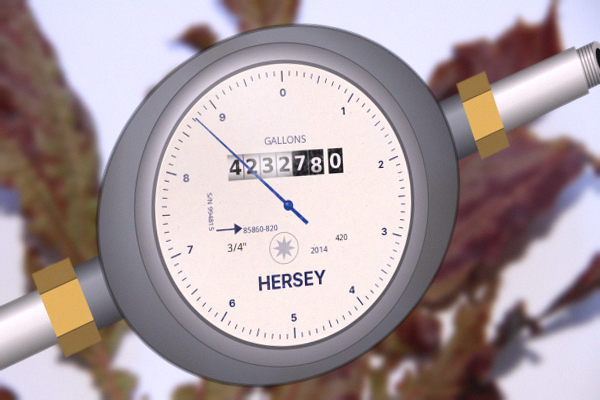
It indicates {"value": 4232778.7, "unit": "gal"}
